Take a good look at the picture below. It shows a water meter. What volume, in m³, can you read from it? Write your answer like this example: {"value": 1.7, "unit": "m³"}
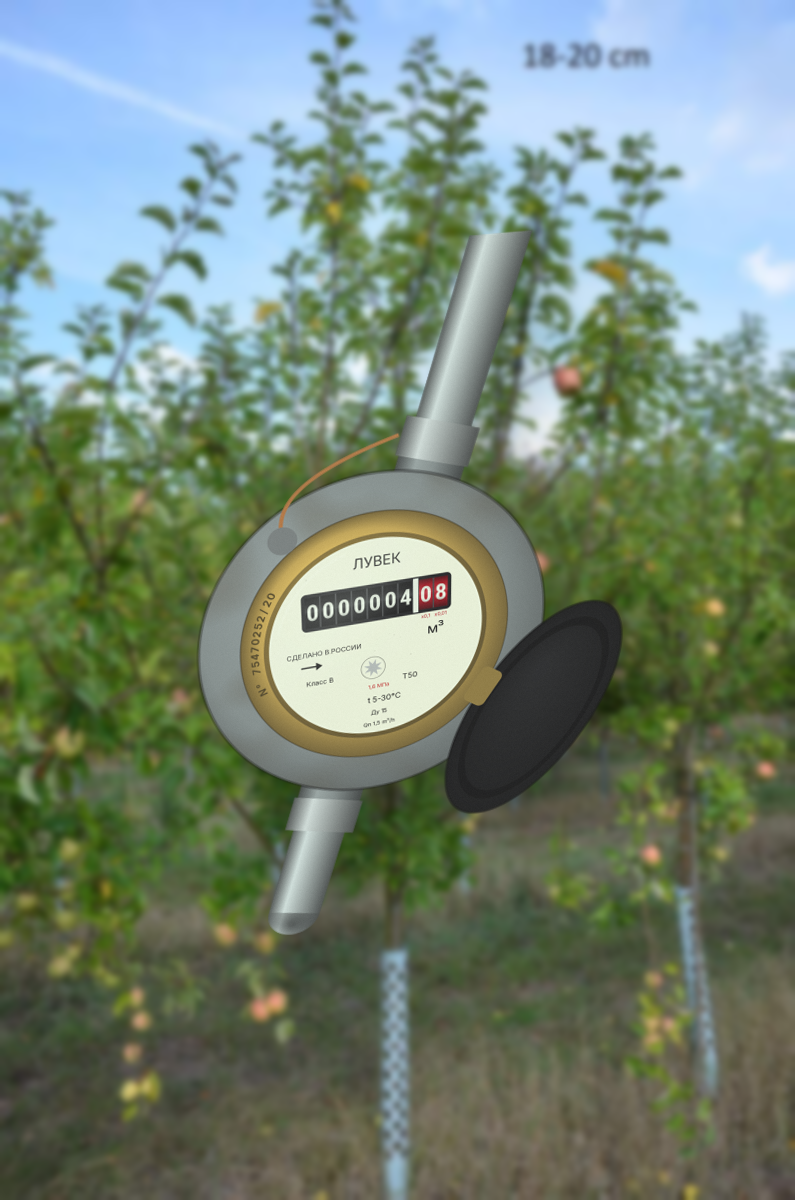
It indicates {"value": 4.08, "unit": "m³"}
